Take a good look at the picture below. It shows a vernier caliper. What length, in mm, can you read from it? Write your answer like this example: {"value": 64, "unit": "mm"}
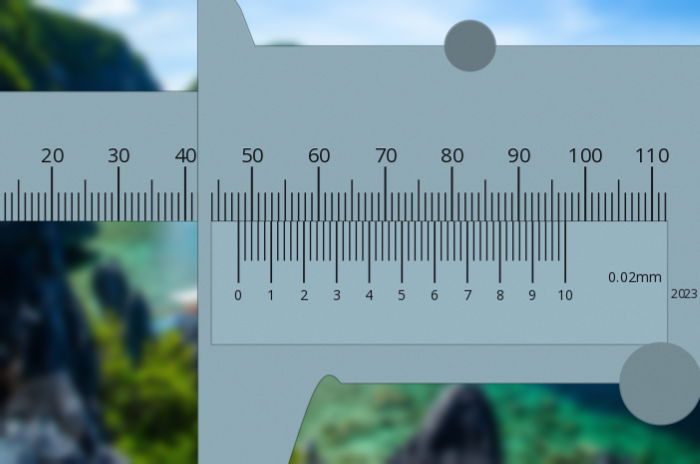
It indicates {"value": 48.0, "unit": "mm"}
